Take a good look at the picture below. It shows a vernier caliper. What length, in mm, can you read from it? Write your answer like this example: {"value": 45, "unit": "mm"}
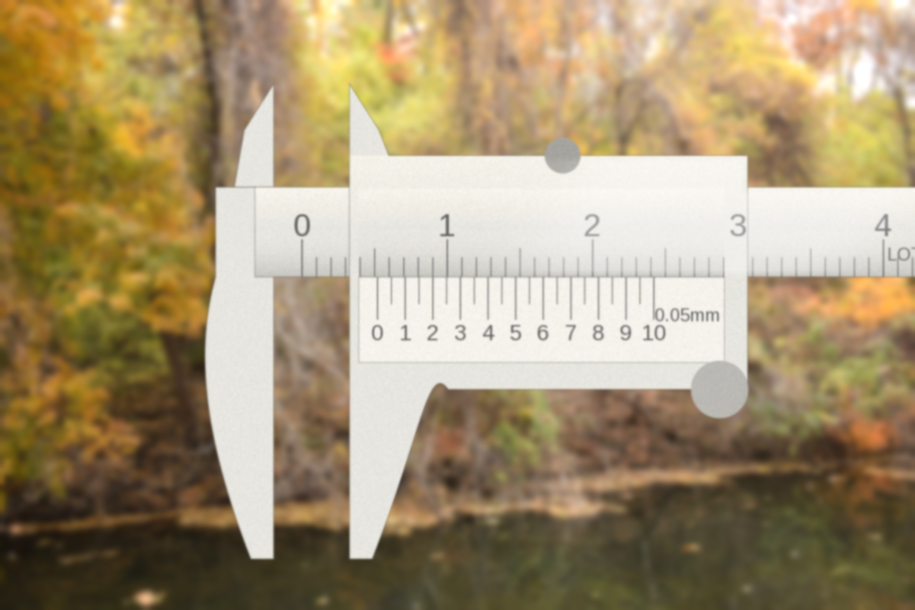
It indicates {"value": 5.2, "unit": "mm"}
